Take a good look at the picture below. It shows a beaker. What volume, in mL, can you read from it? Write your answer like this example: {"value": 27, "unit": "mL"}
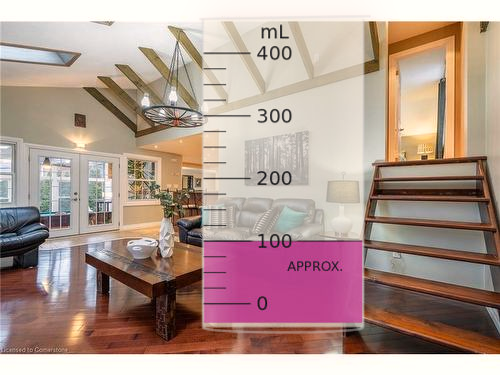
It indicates {"value": 100, "unit": "mL"}
